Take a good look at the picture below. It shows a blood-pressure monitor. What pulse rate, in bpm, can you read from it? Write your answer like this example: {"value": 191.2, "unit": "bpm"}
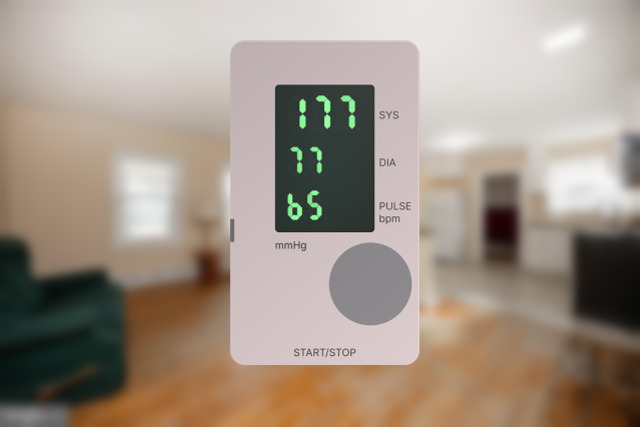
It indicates {"value": 65, "unit": "bpm"}
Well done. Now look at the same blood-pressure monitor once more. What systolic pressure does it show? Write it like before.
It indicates {"value": 177, "unit": "mmHg"}
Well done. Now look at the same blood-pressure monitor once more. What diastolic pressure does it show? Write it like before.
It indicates {"value": 77, "unit": "mmHg"}
